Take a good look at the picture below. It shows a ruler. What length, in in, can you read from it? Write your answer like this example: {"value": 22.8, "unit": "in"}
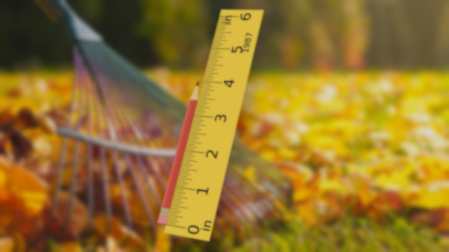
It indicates {"value": 4, "unit": "in"}
